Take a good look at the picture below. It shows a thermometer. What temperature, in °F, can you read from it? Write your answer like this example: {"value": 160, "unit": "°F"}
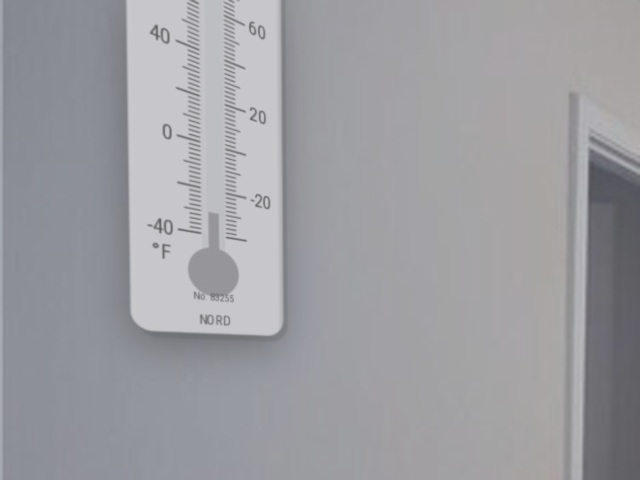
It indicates {"value": -30, "unit": "°F"}
